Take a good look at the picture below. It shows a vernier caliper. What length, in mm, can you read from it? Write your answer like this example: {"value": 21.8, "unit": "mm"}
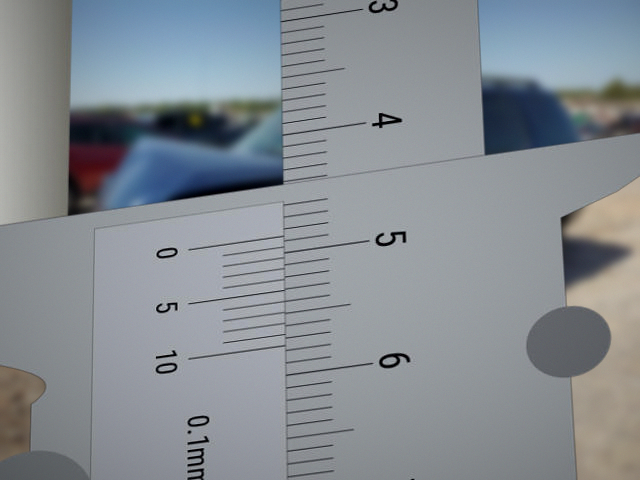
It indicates {"value": 48.6, "unit": "mm"}
